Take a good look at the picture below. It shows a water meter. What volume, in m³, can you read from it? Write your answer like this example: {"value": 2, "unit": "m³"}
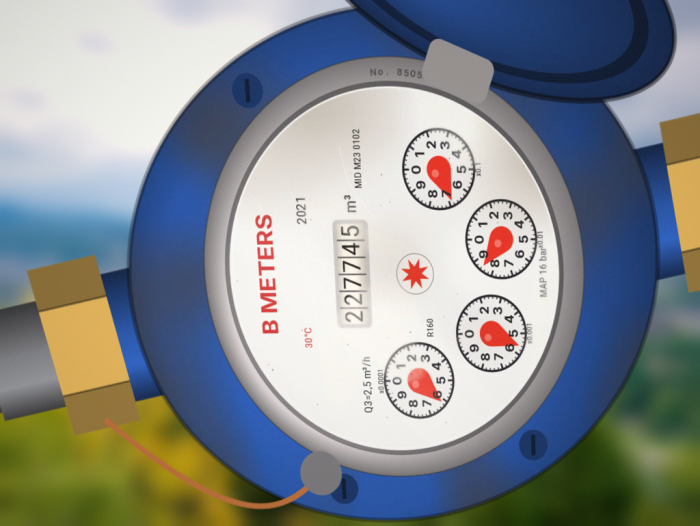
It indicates {"value": 227745.6856, "unit": "m³"}
